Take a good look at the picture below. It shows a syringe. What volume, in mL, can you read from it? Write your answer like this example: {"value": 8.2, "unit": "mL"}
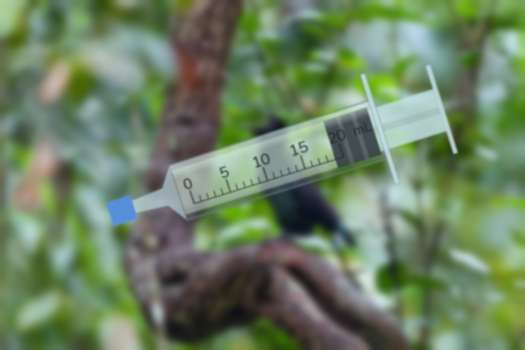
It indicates {"value": 19, "unit": "mL"}
